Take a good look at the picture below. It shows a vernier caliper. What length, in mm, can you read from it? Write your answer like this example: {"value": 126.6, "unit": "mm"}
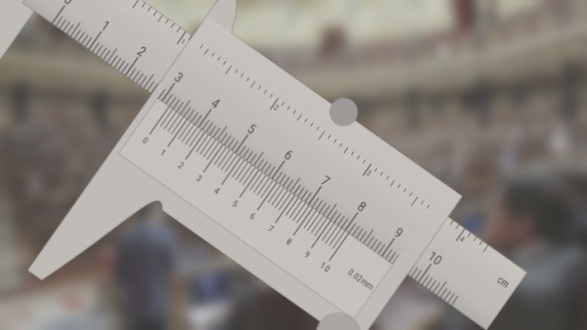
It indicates {"value": 32.0, "unit": "mm"}
